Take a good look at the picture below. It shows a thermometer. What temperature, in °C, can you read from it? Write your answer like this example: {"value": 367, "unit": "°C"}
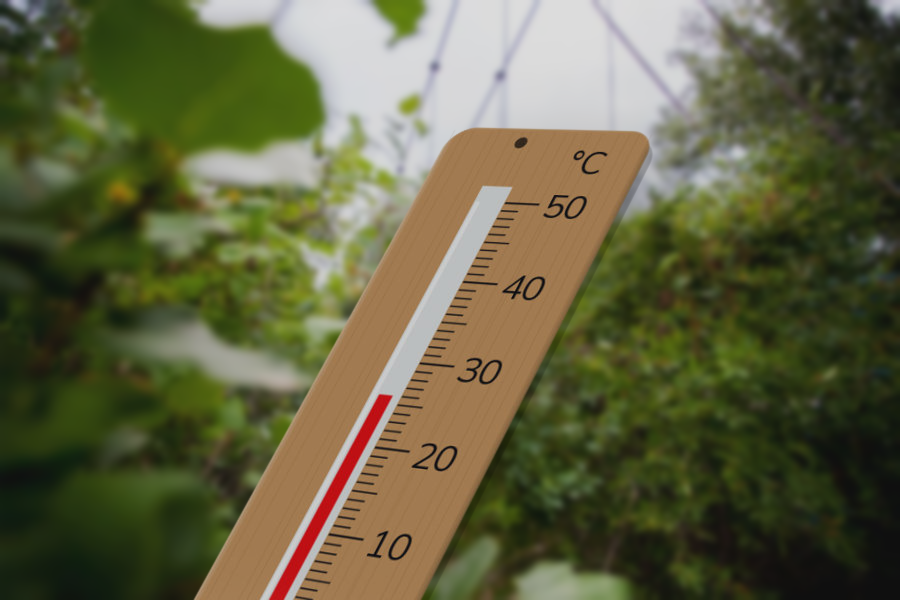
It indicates {"value": 26, "unit": "°C"}
